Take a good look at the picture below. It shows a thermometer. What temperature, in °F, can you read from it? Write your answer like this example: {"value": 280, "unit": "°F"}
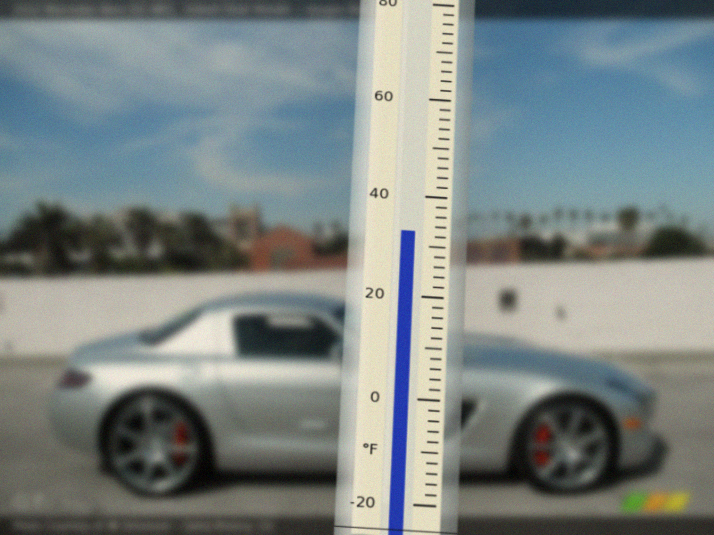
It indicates {"value": 33, "unit": "°F"}
